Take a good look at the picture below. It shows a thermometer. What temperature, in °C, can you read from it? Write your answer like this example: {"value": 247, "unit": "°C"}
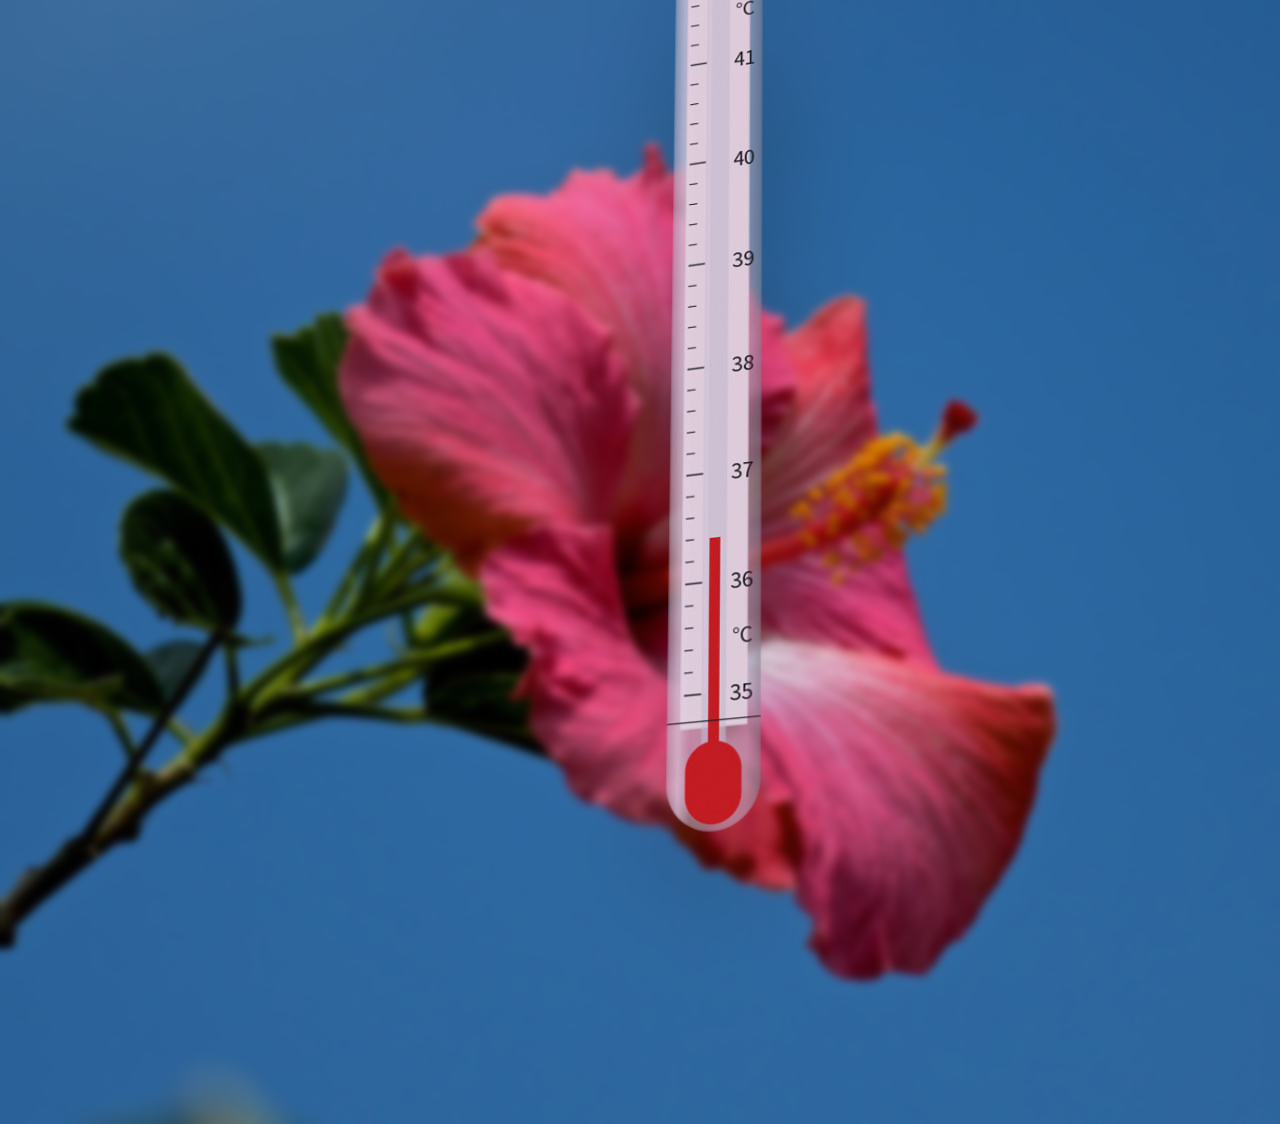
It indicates {"value": 36.4, "unit": "°C"}
